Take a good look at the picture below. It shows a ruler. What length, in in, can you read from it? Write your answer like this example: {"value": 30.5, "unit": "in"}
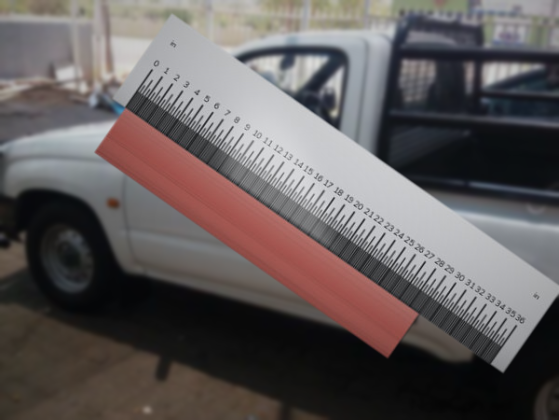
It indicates {"value": 29, "unit": "in"}
